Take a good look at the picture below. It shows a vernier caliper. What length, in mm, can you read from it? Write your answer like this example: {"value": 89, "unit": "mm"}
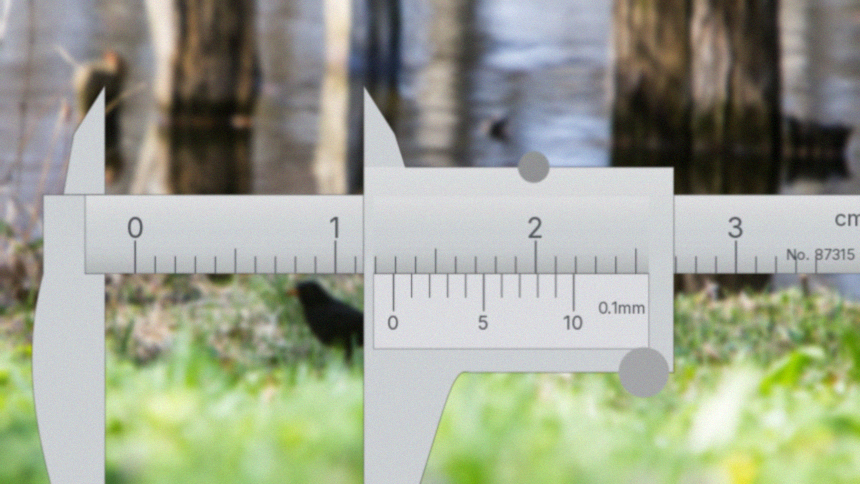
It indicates {"value": 12.9, "unit": "mm"}
